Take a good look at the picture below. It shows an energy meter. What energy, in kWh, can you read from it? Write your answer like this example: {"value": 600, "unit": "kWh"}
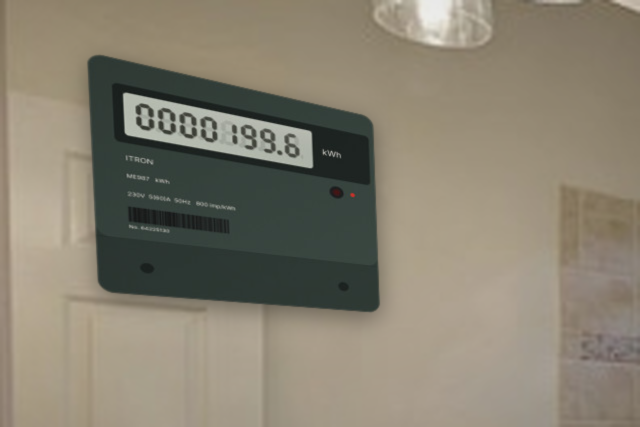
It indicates {"value": 199.6, "unit": "kWh"}
